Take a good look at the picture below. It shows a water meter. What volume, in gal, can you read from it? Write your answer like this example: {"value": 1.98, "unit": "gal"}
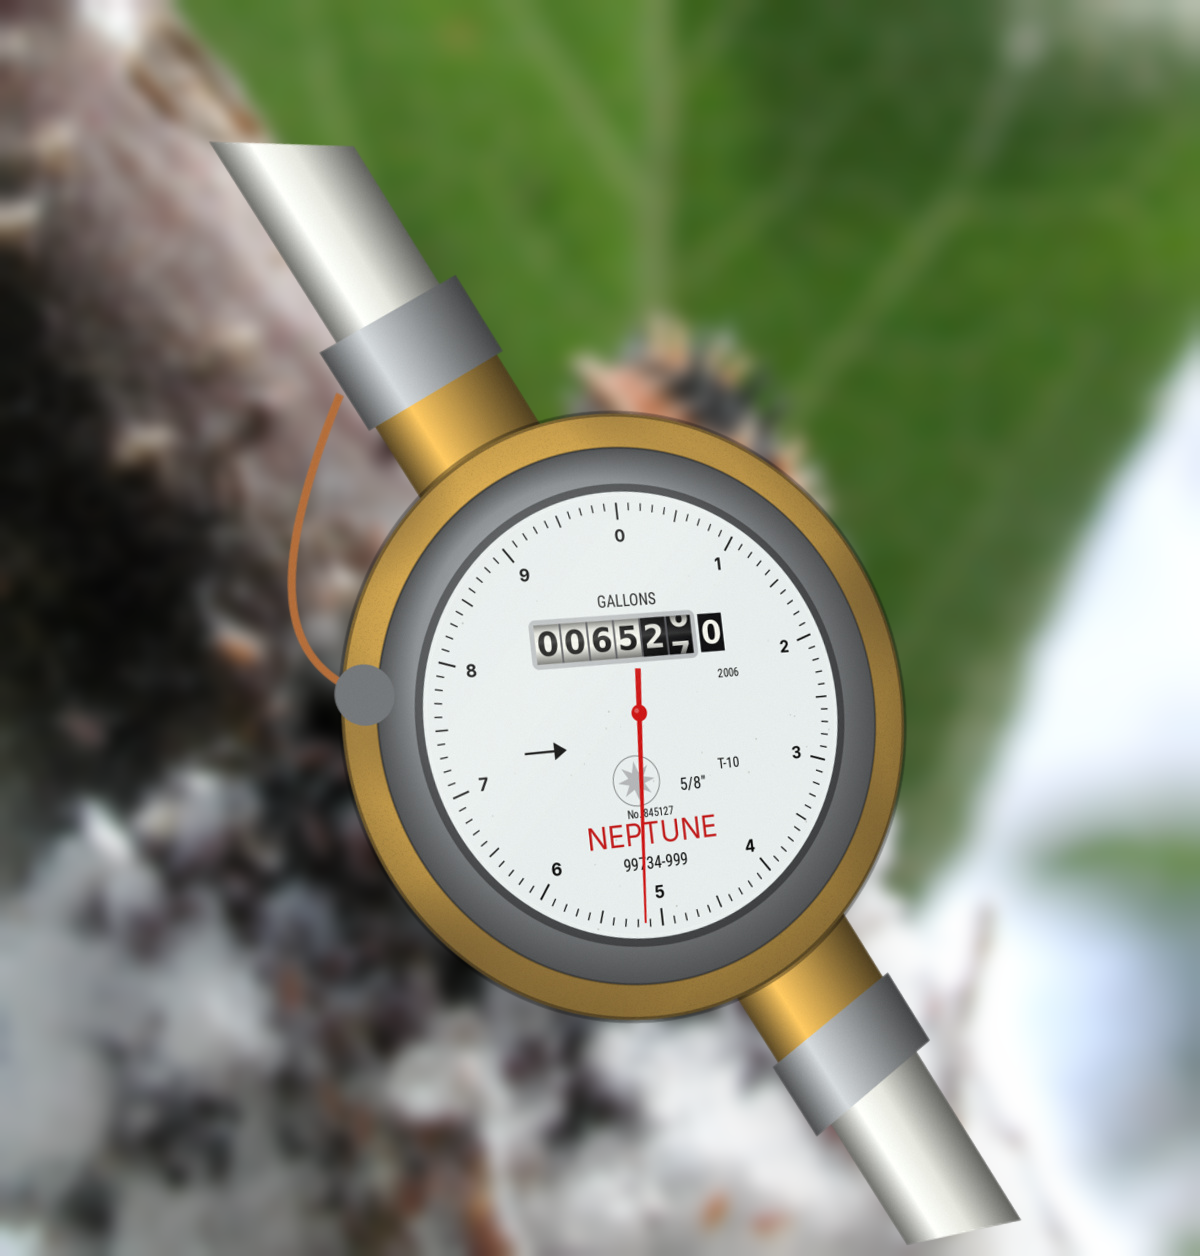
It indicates {"value": 65265.1, "unit": "gal"}
